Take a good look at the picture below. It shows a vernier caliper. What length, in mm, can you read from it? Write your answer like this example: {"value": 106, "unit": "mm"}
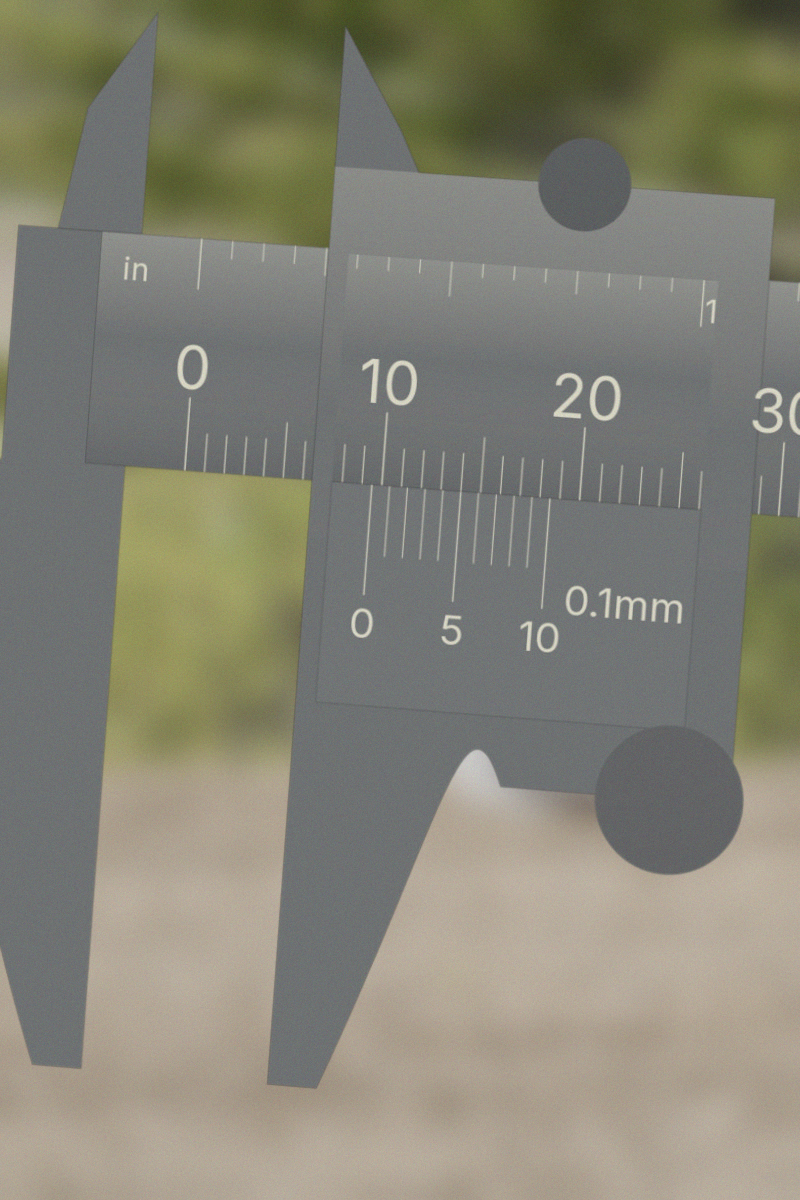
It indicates {"value": 9.5, "unit": "mm"}
